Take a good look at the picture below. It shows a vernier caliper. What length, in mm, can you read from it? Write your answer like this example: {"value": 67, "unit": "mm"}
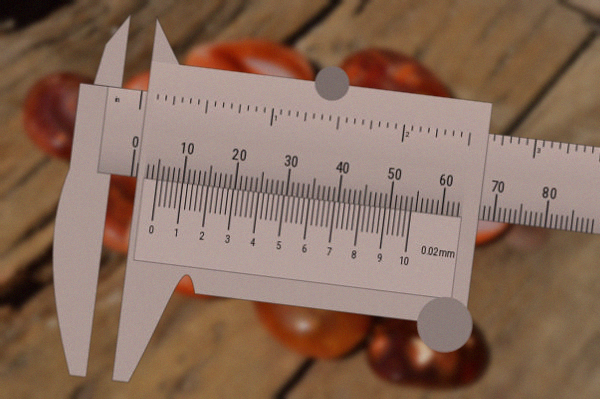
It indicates {"value": 5.0, "unit": "mm"}
